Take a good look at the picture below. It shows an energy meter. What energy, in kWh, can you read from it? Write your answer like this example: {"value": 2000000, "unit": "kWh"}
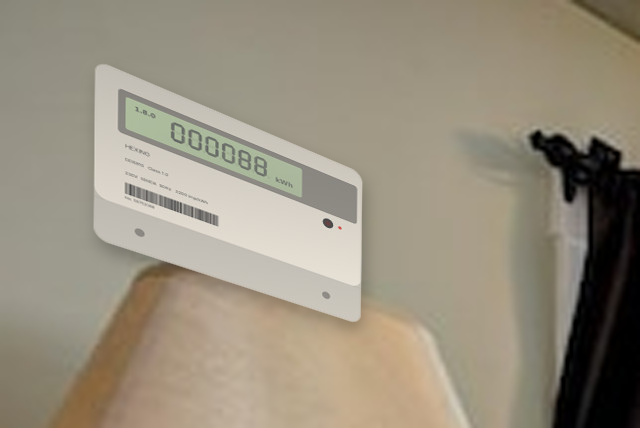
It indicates {"value": 88, "unit": "kWh"}
